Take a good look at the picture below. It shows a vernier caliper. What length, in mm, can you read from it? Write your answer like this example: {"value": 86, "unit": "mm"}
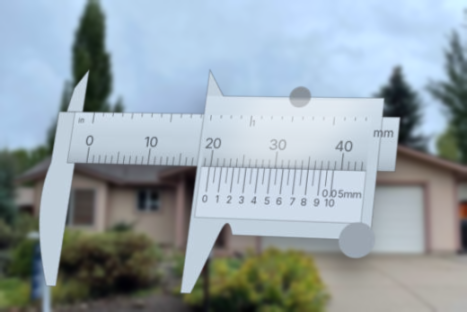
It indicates {"value": 19.8, "unit": "mm"}
